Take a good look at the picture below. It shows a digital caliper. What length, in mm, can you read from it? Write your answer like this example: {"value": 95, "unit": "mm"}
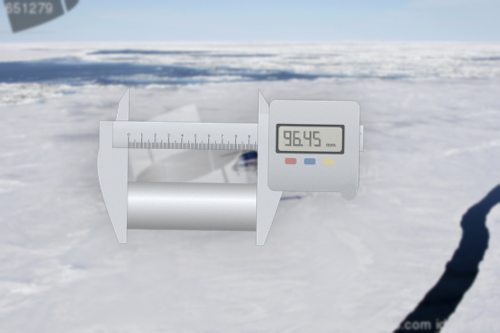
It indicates {"value": 96.45, "unit": "mm"}
